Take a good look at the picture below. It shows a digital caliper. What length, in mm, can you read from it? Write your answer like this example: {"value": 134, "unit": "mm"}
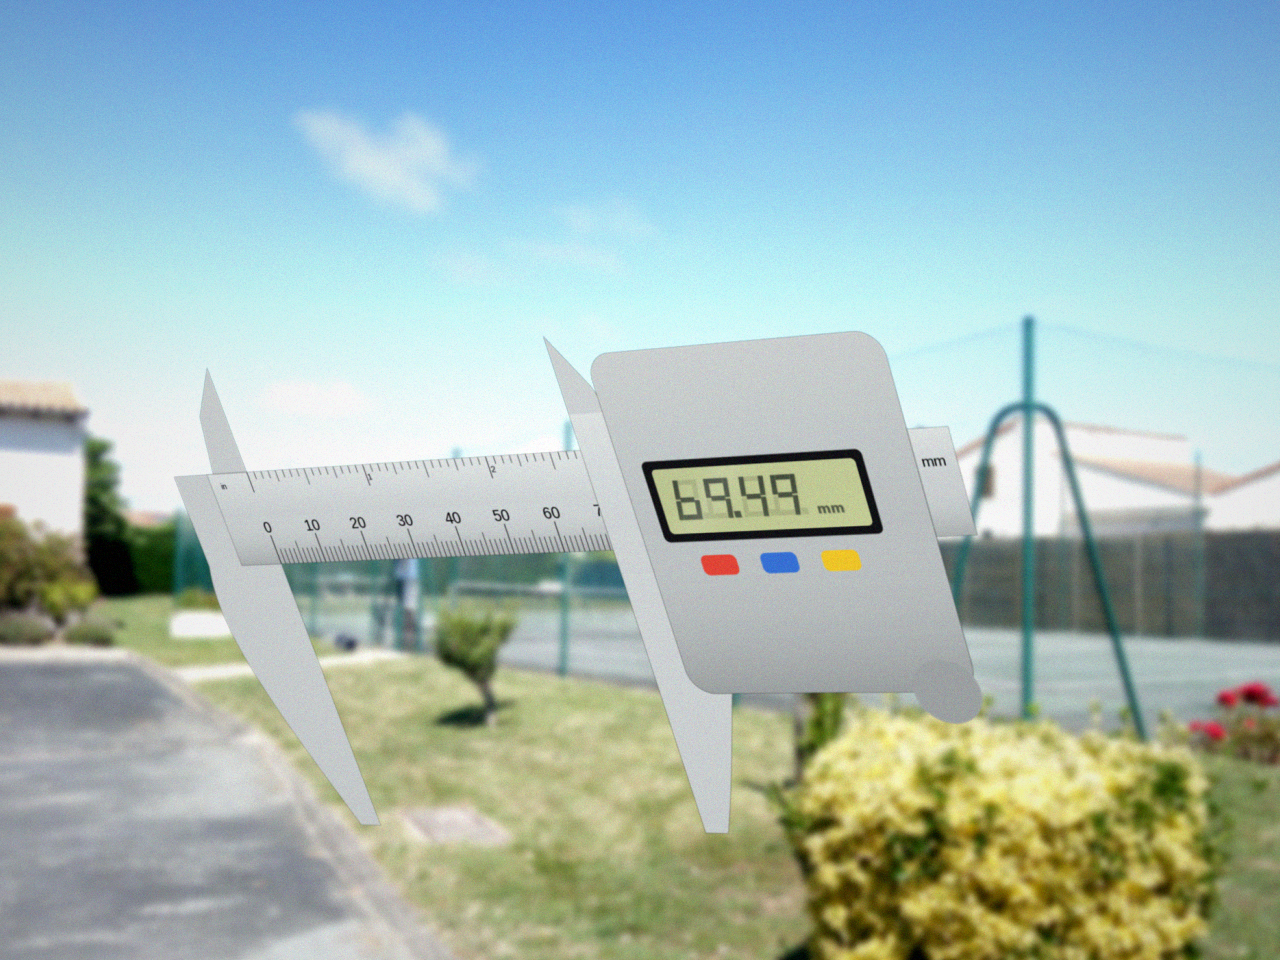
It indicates {"value": 69.49, "unit": "mm"}
